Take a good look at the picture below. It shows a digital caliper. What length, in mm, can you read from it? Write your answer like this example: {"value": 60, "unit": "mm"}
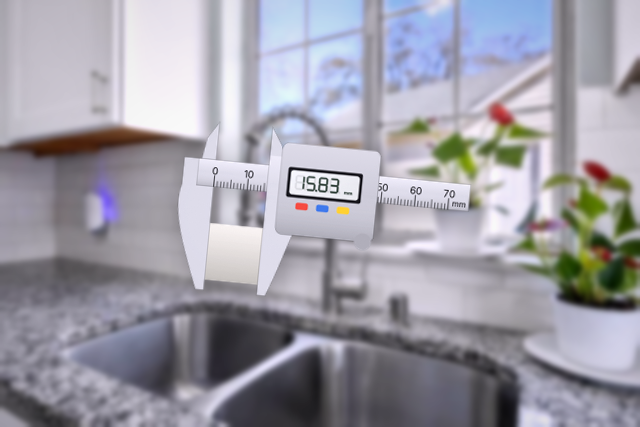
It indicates {"value": 15.83, "unit": "mm"}
